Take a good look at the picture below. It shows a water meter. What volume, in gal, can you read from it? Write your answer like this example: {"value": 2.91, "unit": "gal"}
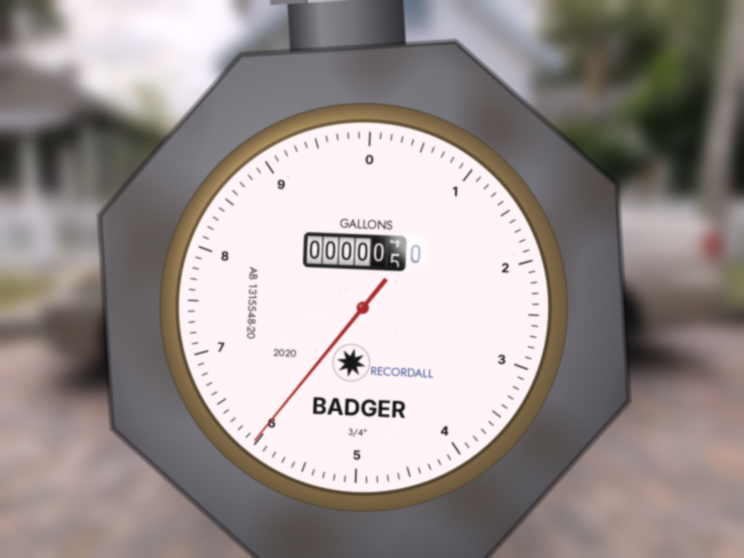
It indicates {"value": 46.0, "unit": "gal"}
